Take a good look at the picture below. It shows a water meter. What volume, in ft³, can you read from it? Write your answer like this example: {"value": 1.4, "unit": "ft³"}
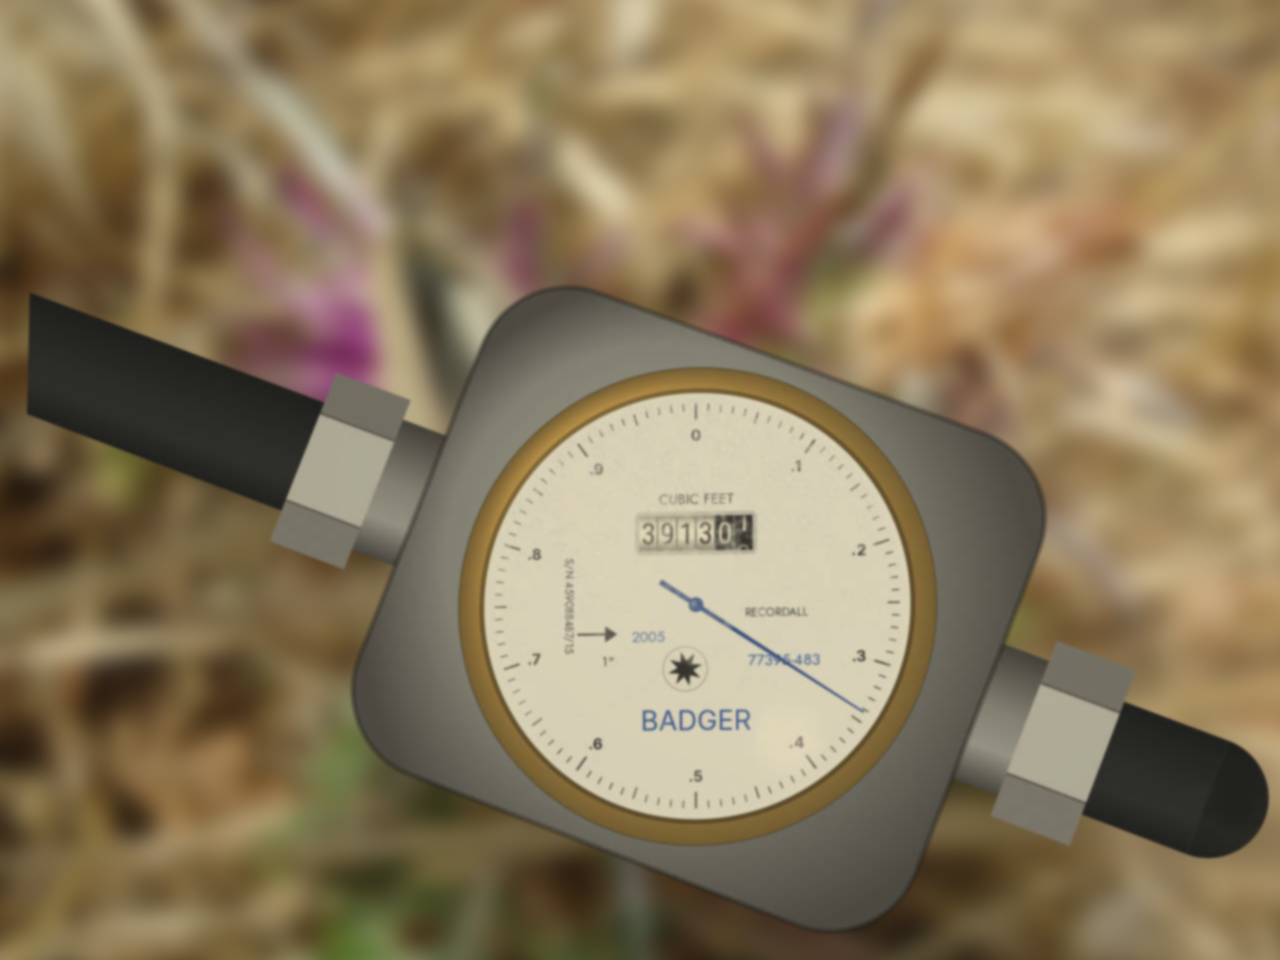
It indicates {"value": 391301.34, "unit": "ft³"}
